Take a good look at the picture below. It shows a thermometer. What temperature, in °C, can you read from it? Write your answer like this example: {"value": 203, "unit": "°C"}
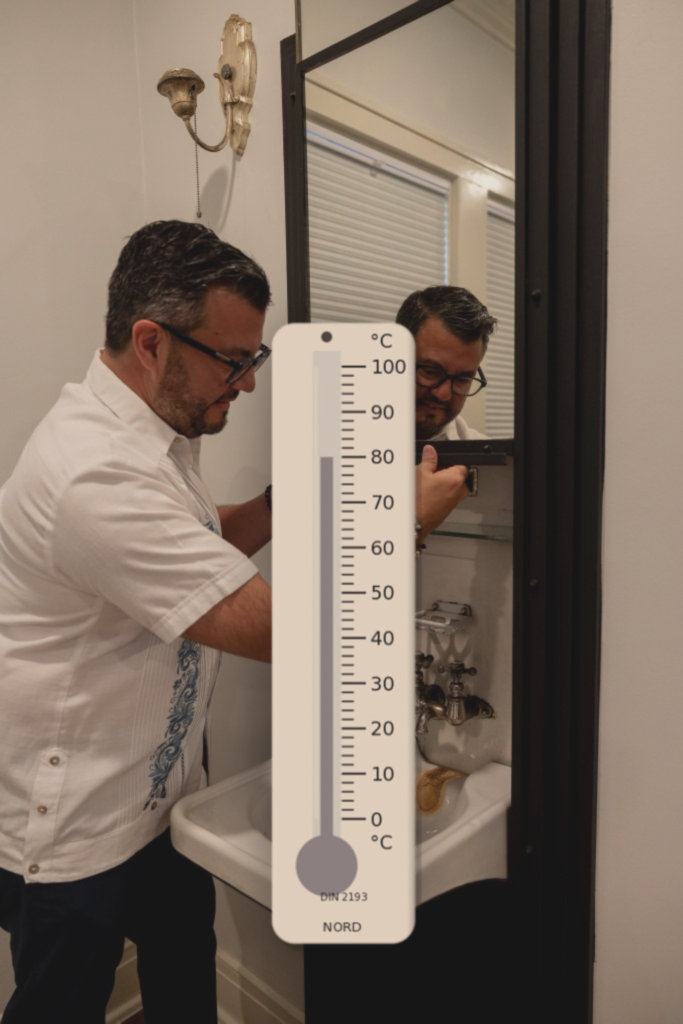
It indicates {"value": 80, "unit": "°C"}
